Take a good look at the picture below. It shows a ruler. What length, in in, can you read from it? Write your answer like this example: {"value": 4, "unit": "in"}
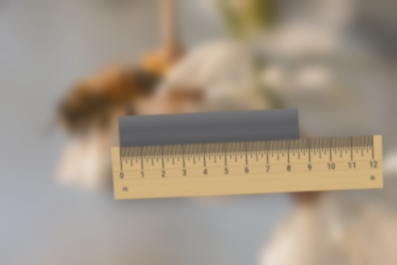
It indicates {"value": 8.5, "unit": "in"}
